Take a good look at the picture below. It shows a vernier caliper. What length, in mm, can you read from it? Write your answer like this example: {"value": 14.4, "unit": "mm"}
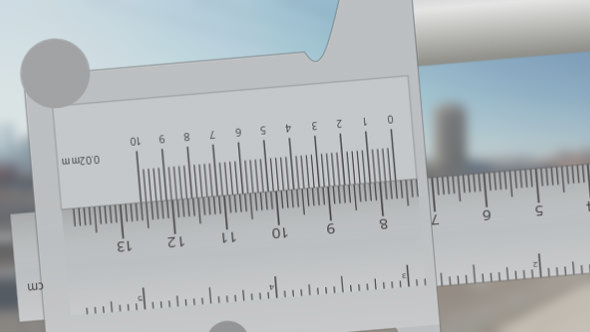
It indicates {"value": 77.0, "unit": "mm"}
